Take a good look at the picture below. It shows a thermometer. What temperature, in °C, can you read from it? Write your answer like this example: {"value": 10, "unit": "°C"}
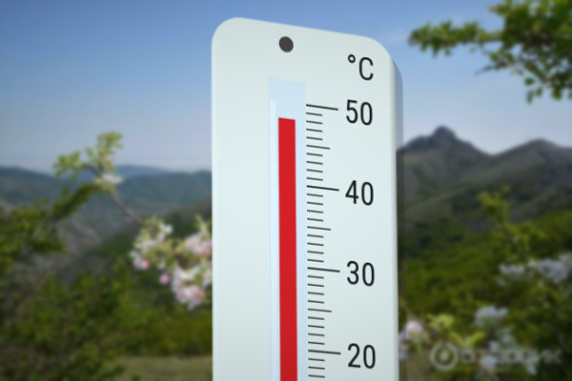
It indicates {"value": 48, "unit": "°C"}
